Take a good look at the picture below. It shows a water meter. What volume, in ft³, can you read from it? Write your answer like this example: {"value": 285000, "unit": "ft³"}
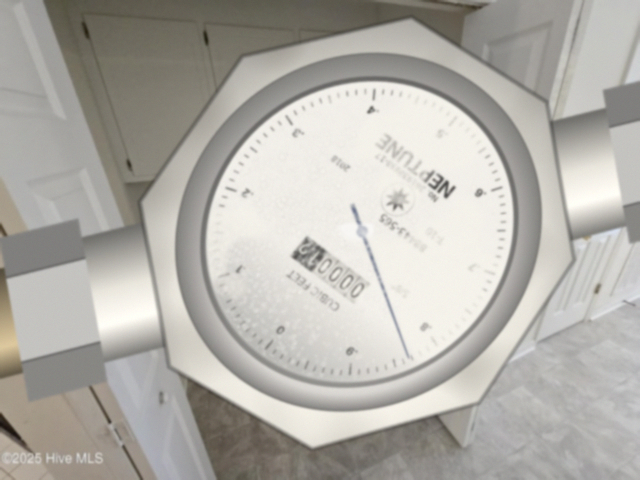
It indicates {"value": 11.83, "unit": "ft³"}
